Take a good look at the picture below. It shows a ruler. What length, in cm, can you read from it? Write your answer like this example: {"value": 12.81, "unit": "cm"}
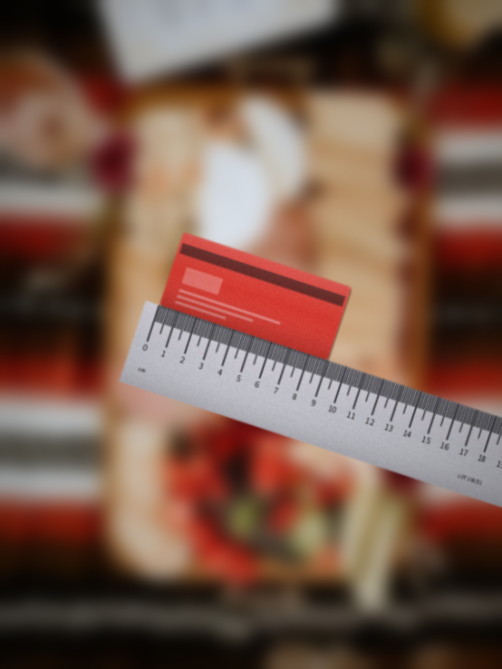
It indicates {"value": 9, "unit": "cm"}
